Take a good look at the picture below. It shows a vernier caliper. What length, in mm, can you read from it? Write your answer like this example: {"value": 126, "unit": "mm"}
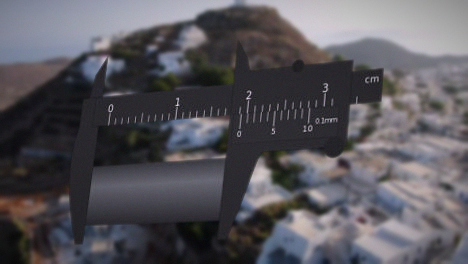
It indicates {"value": 19.2, "unit": "mm"}
